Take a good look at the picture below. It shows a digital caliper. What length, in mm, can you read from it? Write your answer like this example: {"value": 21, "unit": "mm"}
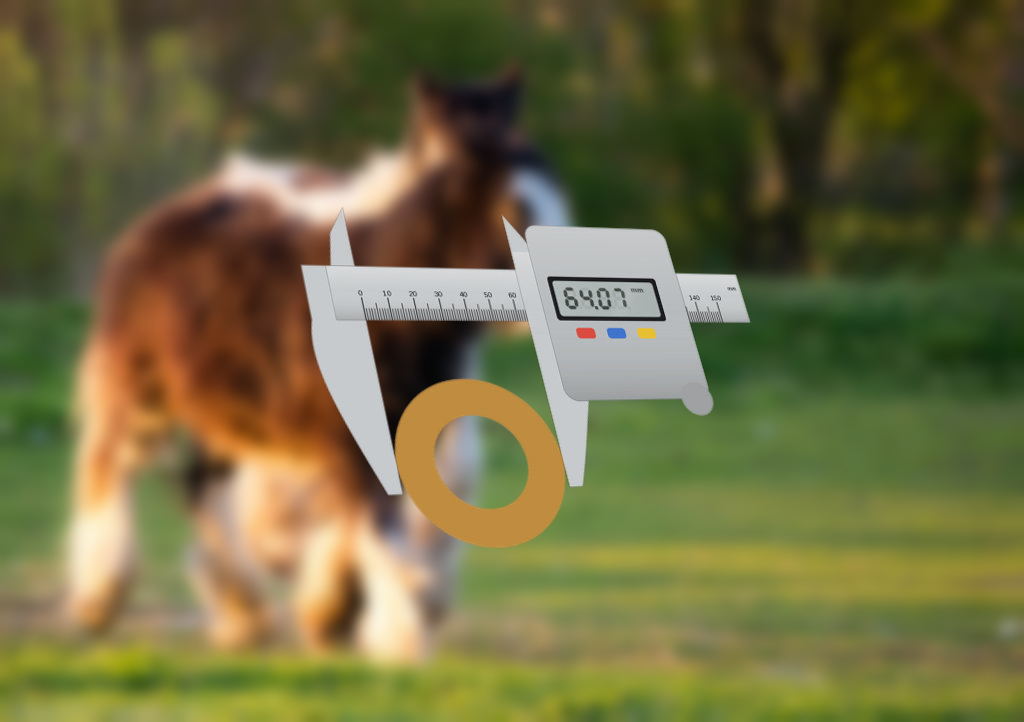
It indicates {"value": 64.07, "unit": "mm"}
